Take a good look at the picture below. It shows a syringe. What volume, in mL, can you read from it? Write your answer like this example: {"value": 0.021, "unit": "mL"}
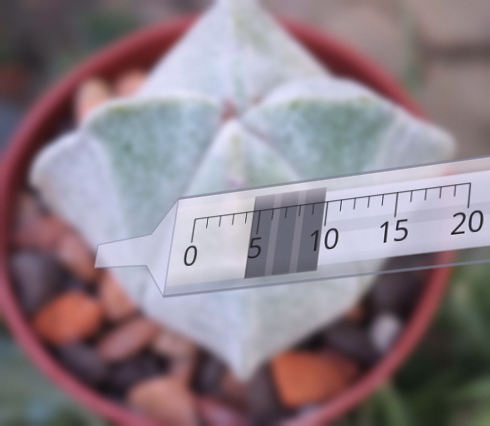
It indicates {"value": 4.5, "unit": "mL"}
